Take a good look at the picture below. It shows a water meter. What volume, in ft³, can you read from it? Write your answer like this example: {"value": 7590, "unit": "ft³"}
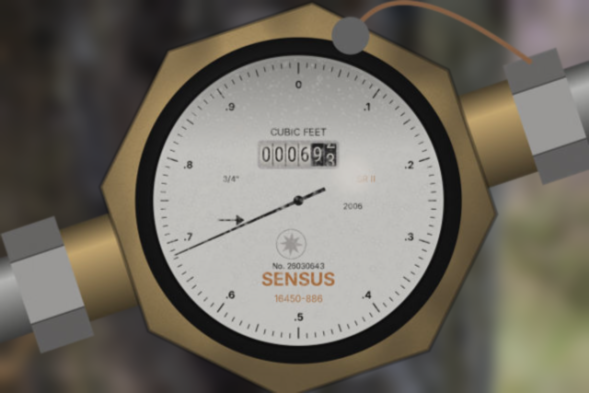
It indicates {"value": 692.68, "unit": "ft³"}
